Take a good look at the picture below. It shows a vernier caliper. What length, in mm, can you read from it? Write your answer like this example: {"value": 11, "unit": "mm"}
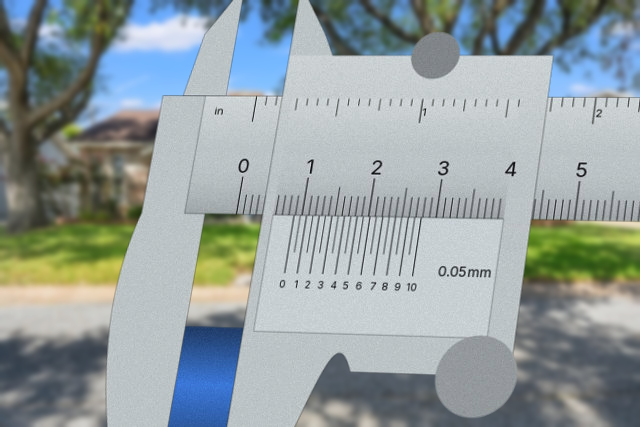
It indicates {"value": 8.8, "unit": "mm"}
